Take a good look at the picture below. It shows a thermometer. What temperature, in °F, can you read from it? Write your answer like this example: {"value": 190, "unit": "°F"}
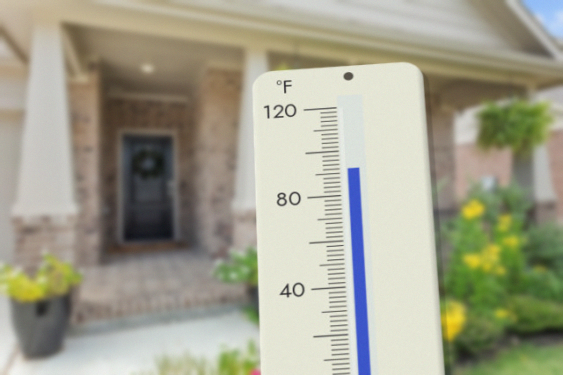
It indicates {"value": 92, "unit": "°F"}
